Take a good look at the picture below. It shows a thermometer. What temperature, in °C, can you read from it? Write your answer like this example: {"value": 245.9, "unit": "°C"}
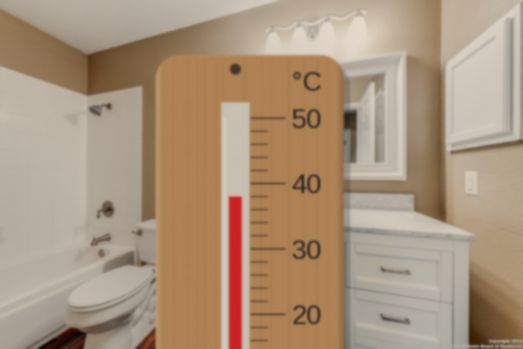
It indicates {"value": 38, "unit": "°C"}
